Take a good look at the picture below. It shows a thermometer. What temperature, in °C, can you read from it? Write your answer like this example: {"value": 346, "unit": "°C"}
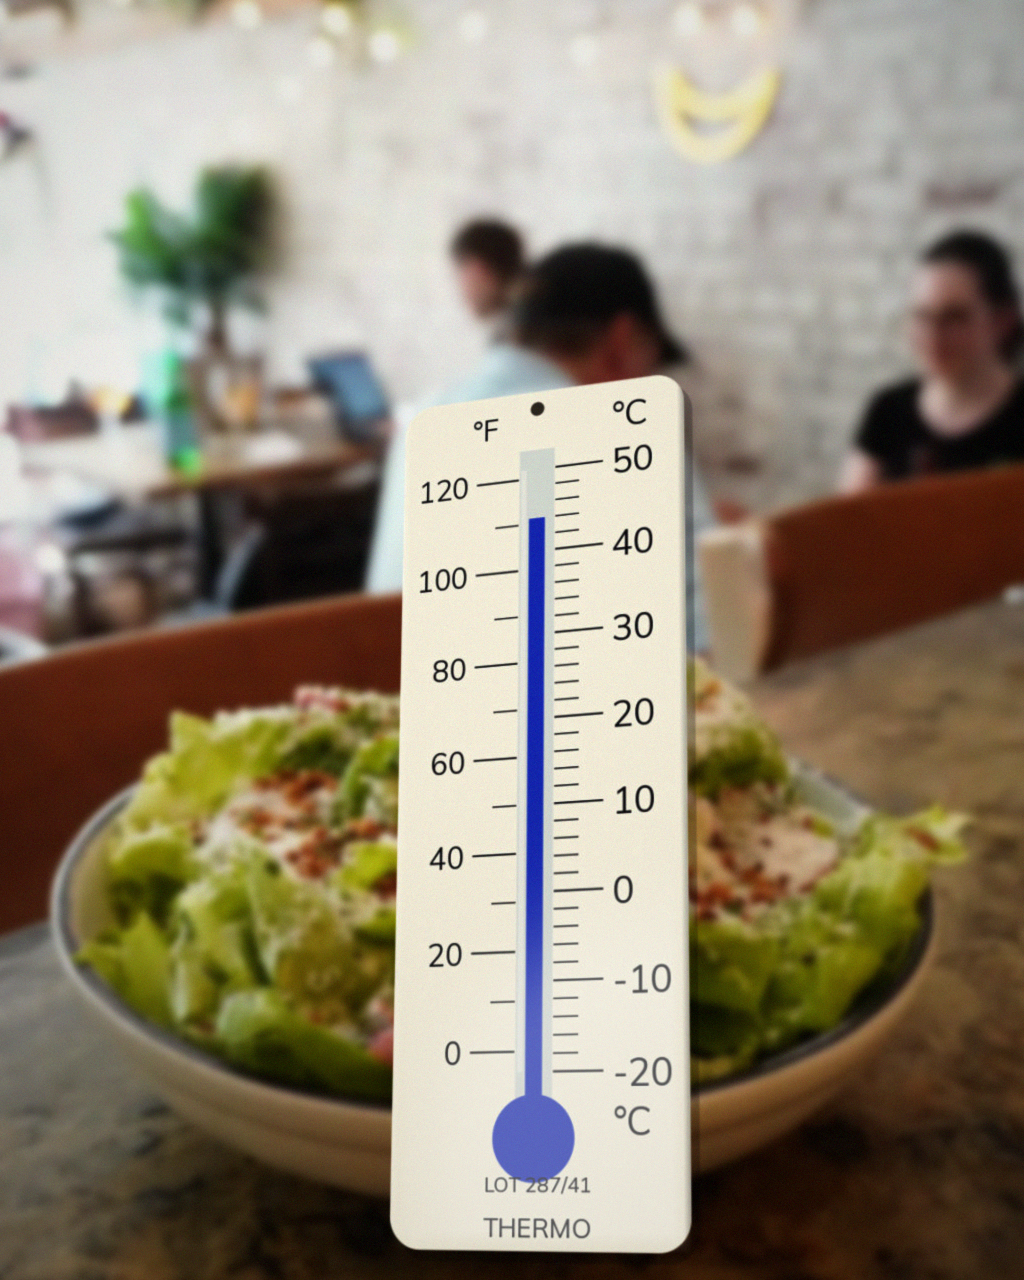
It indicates {"value": 44, "unit": "°C"}
